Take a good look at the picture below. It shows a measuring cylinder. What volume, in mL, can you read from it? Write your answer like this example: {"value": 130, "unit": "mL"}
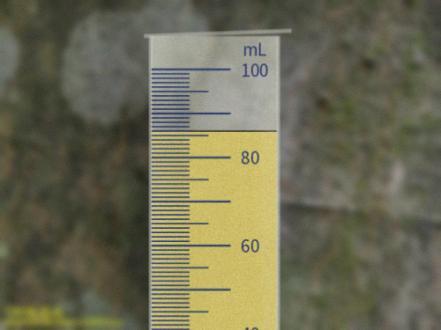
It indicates {"value": 86, "unit": "mL"}
